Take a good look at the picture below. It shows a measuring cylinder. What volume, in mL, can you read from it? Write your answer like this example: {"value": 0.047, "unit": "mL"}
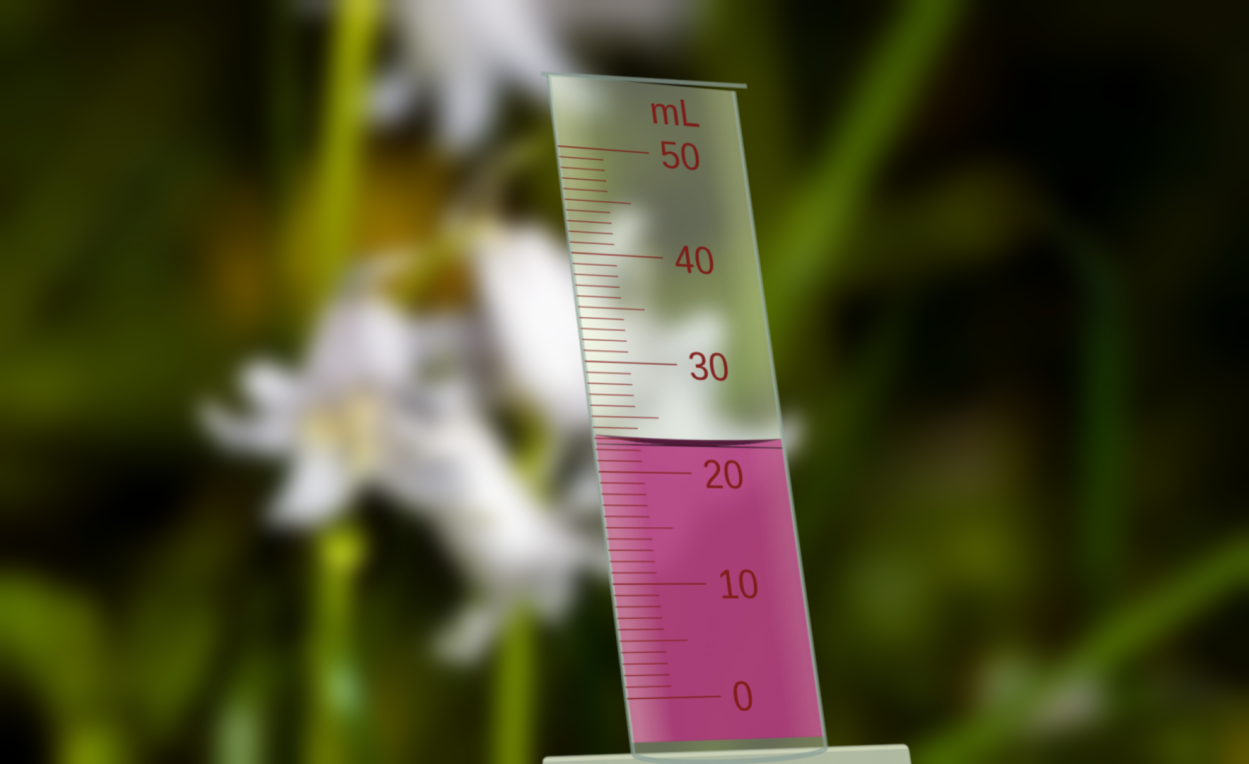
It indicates {"value": 22.5, "unit": "mL"}
